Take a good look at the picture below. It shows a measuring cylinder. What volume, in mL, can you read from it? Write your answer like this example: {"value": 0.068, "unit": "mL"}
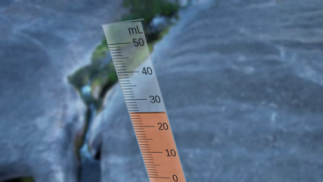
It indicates {"value": 25, "unit": "mL"}
